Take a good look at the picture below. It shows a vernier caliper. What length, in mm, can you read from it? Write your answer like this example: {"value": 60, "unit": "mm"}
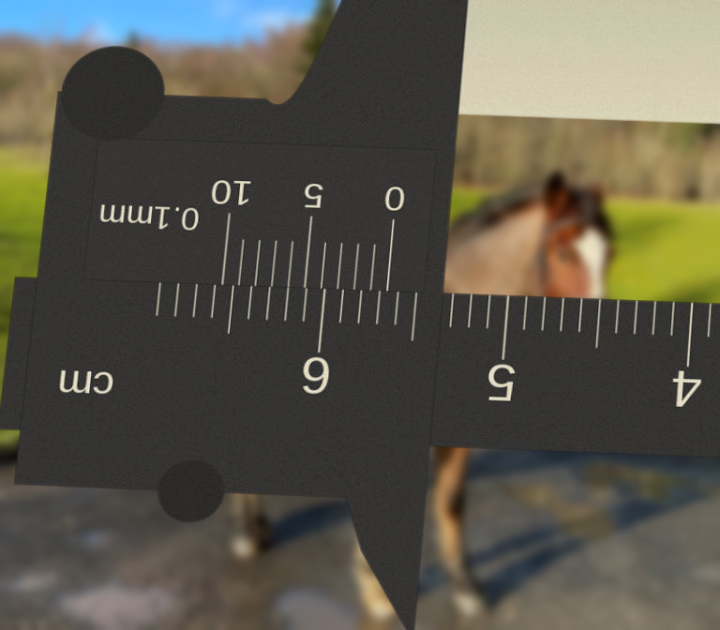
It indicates {"value": 56.6, "unit": "mm"}
